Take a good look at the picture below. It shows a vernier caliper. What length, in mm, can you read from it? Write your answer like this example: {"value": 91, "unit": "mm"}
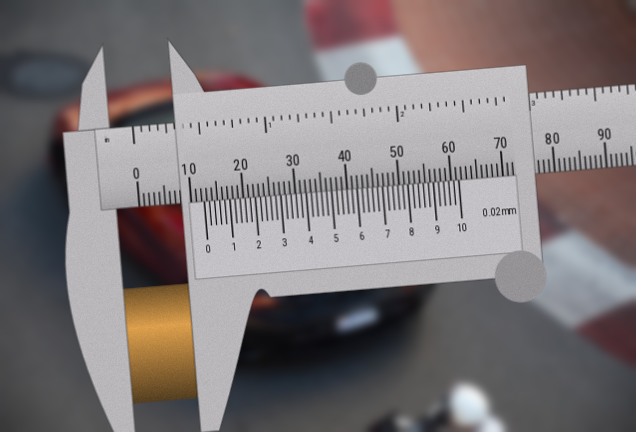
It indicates {"value": 12.5, "unit": "mm"}
